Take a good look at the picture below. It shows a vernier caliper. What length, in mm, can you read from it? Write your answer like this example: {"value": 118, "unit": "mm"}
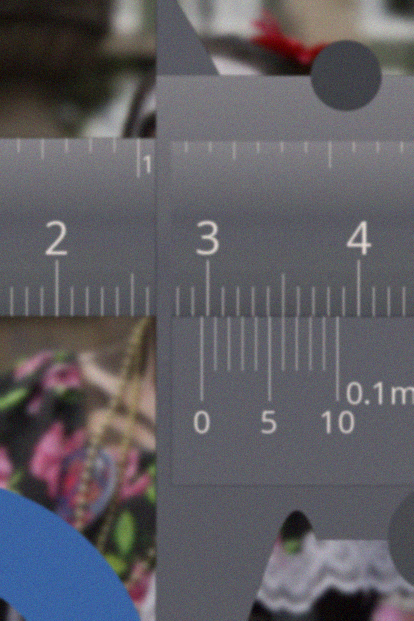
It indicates {"value": 29.6, "unit": "mm"}
